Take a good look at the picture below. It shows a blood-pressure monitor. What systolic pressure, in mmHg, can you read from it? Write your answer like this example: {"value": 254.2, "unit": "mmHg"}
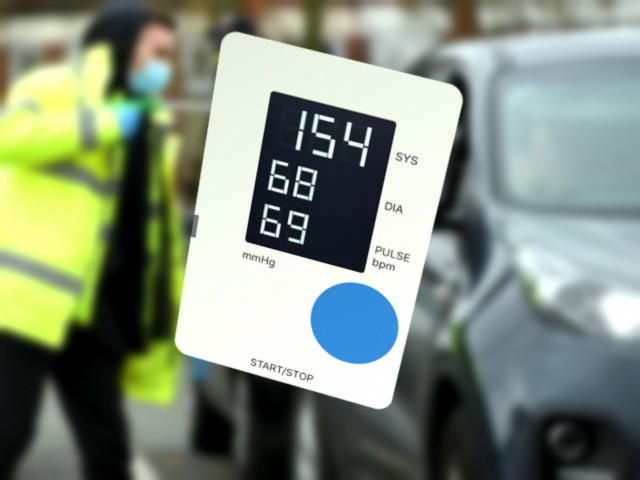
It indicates {"value": 154, "unit": "mmHg"}
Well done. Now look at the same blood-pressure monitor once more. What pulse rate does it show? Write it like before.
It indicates {"value": 69, "unit": "bpm"}
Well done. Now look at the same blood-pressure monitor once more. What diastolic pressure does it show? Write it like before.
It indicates {"value": 68, "unit": "mmHg"}
